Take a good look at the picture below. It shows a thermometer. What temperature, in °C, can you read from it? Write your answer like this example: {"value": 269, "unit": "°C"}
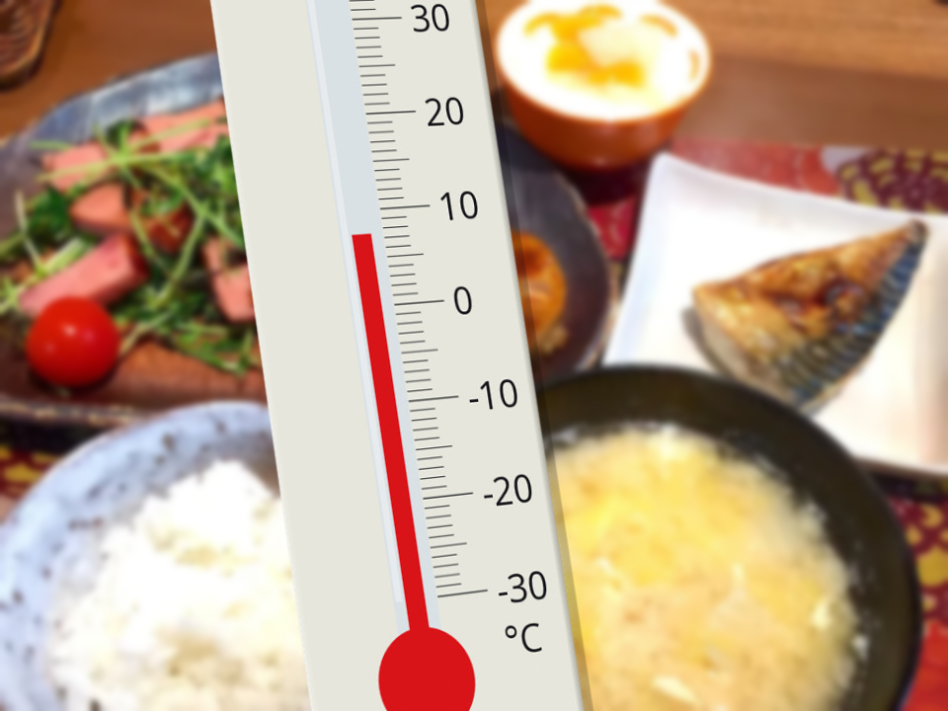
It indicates {"value": 7.5, "unit": "°C"}
